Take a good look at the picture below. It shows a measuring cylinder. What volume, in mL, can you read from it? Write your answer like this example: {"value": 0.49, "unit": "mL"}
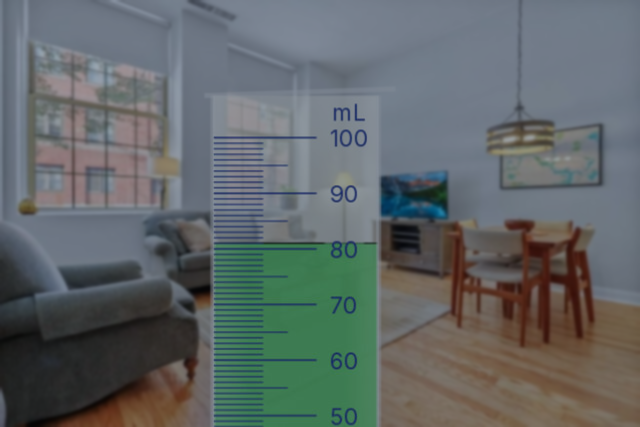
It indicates {"value": 81, "unit": "mL"}
